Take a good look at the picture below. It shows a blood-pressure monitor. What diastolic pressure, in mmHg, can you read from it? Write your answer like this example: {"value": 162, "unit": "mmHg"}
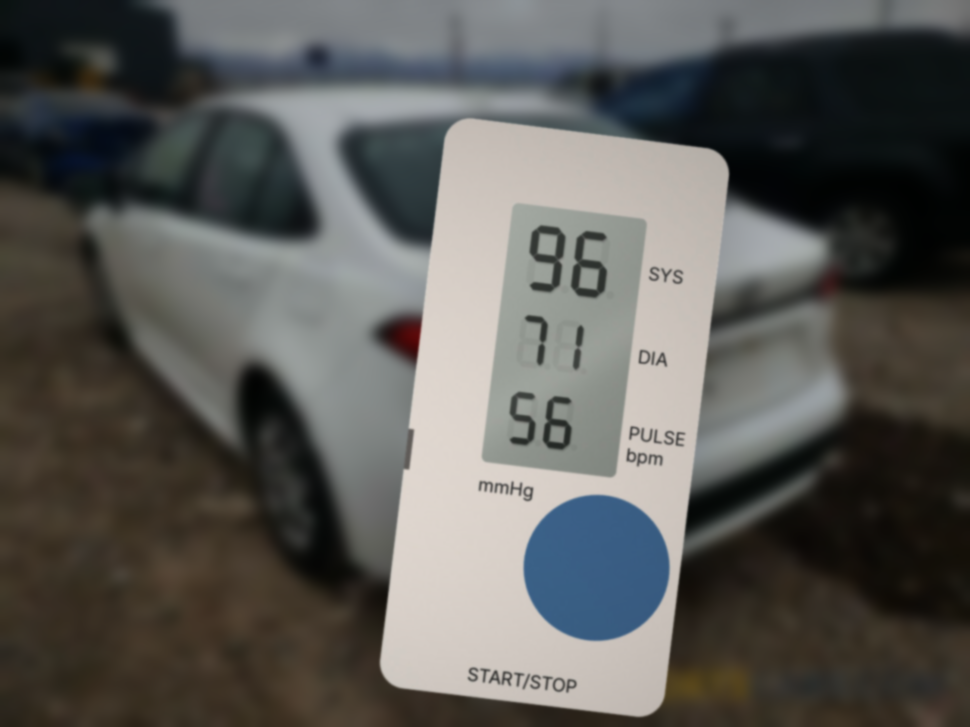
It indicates {"value": 71, "unit": "mmHg"}
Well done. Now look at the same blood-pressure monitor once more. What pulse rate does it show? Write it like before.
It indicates {"value": 56, "unit": "bpm"}
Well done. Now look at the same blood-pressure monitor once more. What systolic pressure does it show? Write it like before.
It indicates {"value": 96, "unit": "mmHg"}
